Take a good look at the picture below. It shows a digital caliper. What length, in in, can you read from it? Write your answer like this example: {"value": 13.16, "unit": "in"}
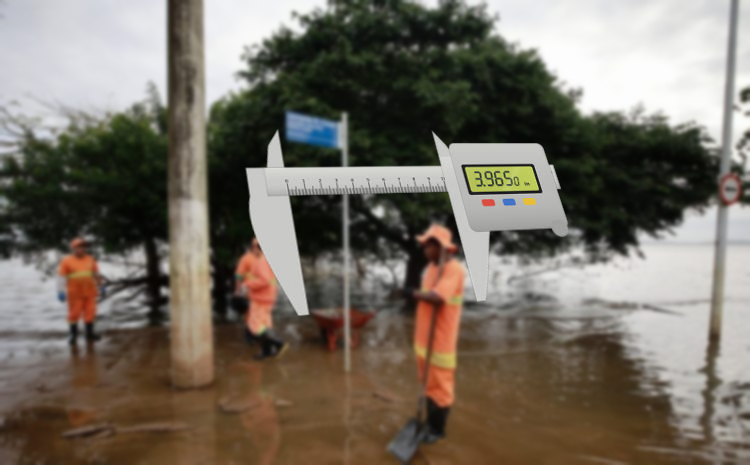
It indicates {"value": 3.9650, "unit": "in"}
